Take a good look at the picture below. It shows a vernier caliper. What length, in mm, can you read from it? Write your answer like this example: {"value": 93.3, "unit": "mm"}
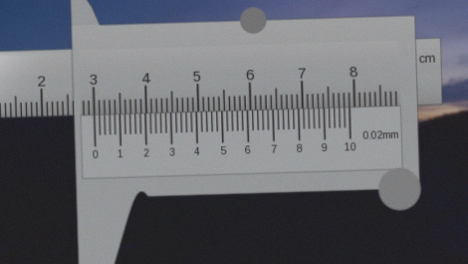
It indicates {"value": 30.0, "unit": "mm"}
